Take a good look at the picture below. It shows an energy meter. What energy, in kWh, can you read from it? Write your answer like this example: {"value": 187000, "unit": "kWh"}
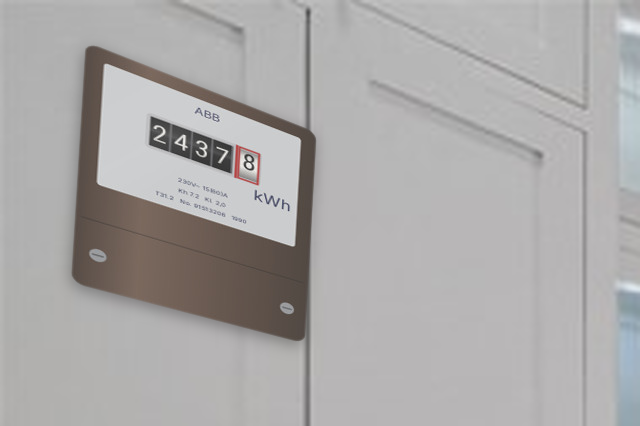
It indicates {"value": 2437.8, "unit": "kWh"}
